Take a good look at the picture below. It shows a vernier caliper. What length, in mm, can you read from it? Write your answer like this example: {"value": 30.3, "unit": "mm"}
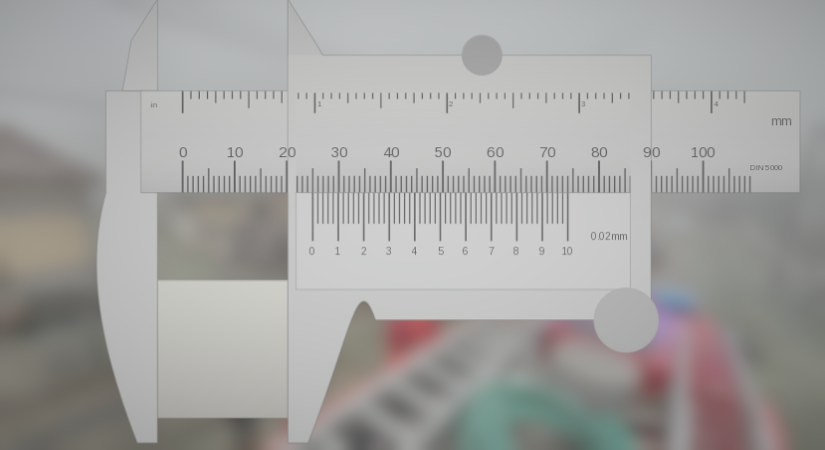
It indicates {"value": 25.0, "unit": "mm"}
